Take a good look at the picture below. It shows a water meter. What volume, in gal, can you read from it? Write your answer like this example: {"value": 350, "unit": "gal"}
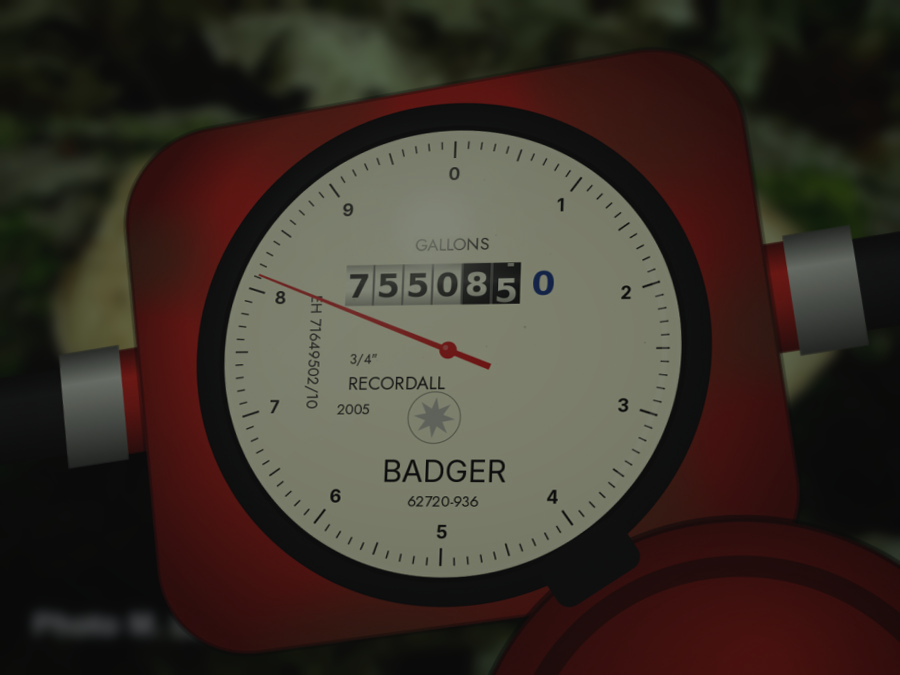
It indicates {"value": 7550848.1, "unit": "gal"}
